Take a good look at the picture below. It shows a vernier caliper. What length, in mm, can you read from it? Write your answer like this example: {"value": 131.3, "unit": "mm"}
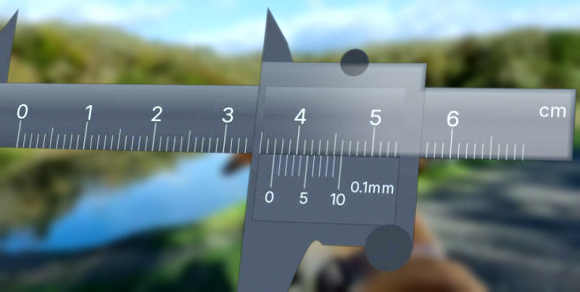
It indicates {"value": 37.0, "unit": "mm"}
